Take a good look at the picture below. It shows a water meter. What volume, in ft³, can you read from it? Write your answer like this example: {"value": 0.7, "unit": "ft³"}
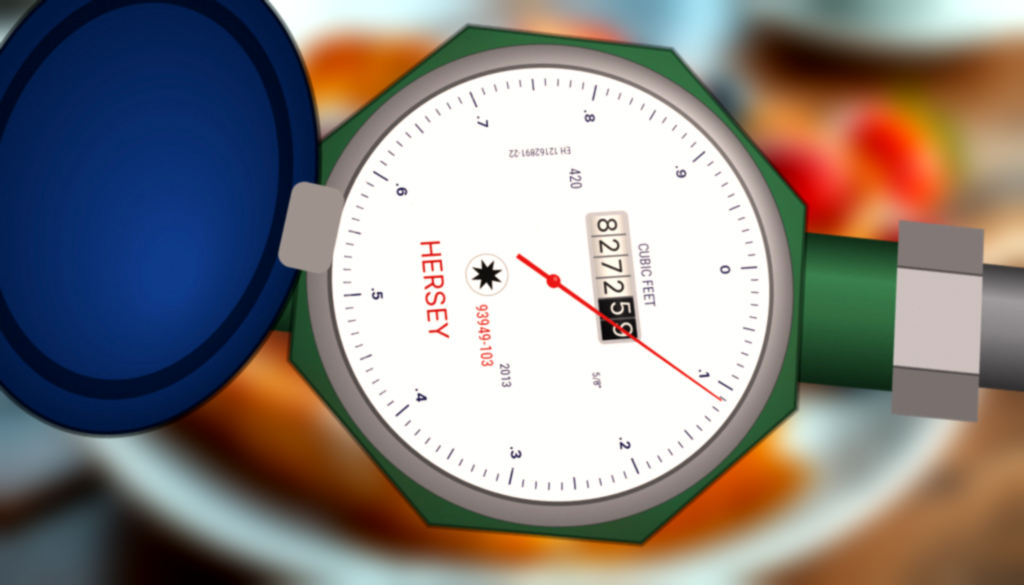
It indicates {"value": 827259.11, "unit": "ft³"}
